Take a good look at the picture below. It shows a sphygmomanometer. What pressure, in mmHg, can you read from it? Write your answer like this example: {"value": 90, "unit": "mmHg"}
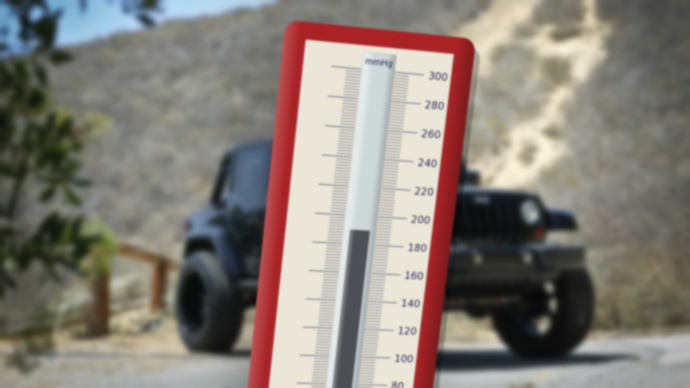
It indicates {"value": 190, "unit": "mmHg"}
